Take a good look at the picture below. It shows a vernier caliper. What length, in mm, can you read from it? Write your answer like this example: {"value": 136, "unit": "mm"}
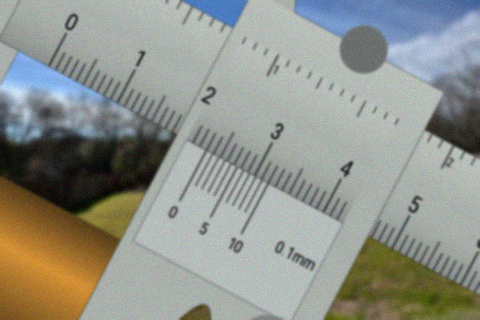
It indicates {"value": 23.0, "unit": "mm"}
